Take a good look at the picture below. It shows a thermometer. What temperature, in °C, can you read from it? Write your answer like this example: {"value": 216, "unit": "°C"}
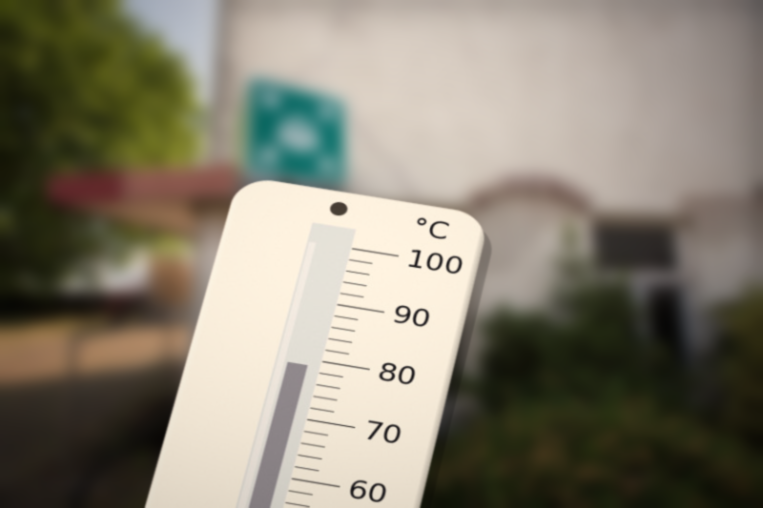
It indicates {"value": 79, "unit": "°C"}
